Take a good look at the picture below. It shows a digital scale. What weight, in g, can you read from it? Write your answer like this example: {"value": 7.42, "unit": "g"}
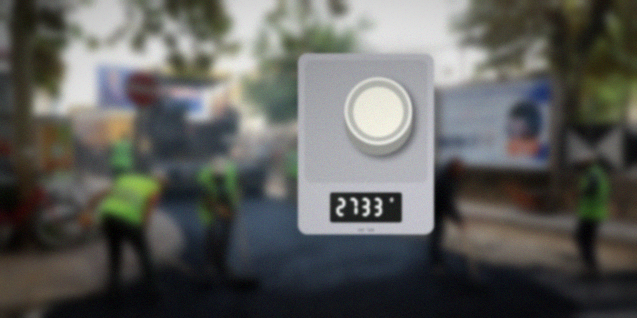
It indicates {"value": 2733, "unit": "g"}
